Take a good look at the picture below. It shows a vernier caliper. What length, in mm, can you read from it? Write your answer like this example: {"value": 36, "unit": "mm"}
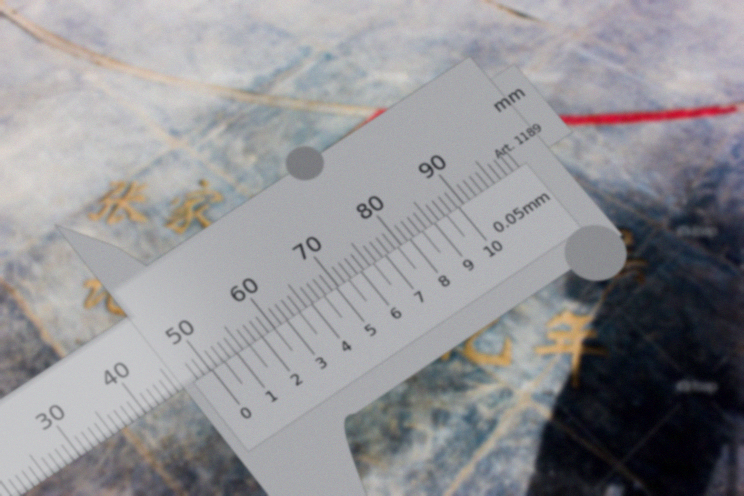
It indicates {"value": 50.2, "unit": "mm"}
